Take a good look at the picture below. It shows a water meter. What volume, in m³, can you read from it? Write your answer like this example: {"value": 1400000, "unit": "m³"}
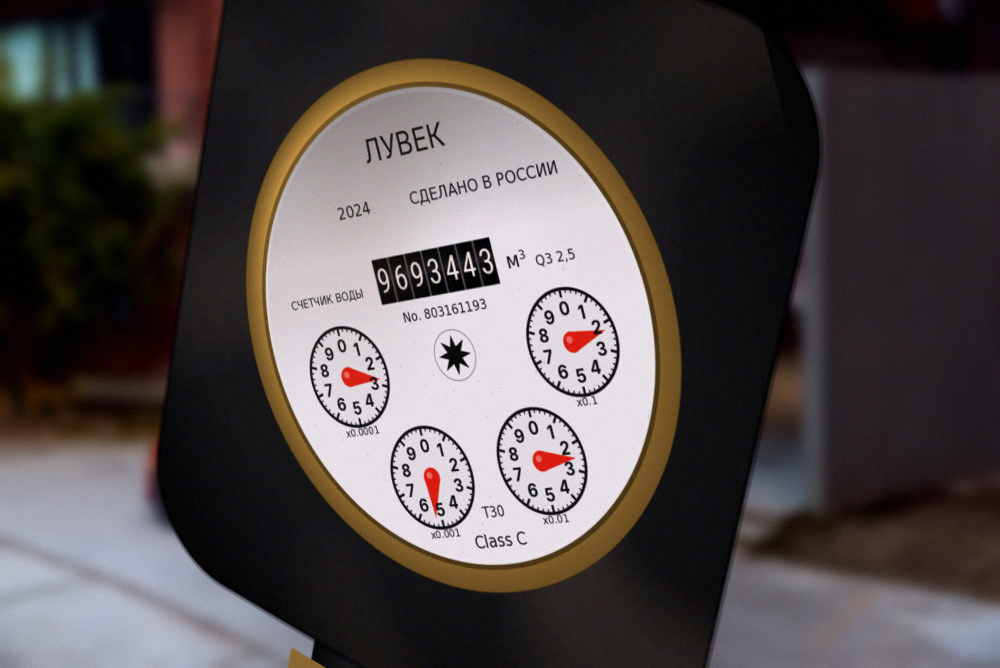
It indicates {"value": 9693443.2252, "unit": "m³"}
